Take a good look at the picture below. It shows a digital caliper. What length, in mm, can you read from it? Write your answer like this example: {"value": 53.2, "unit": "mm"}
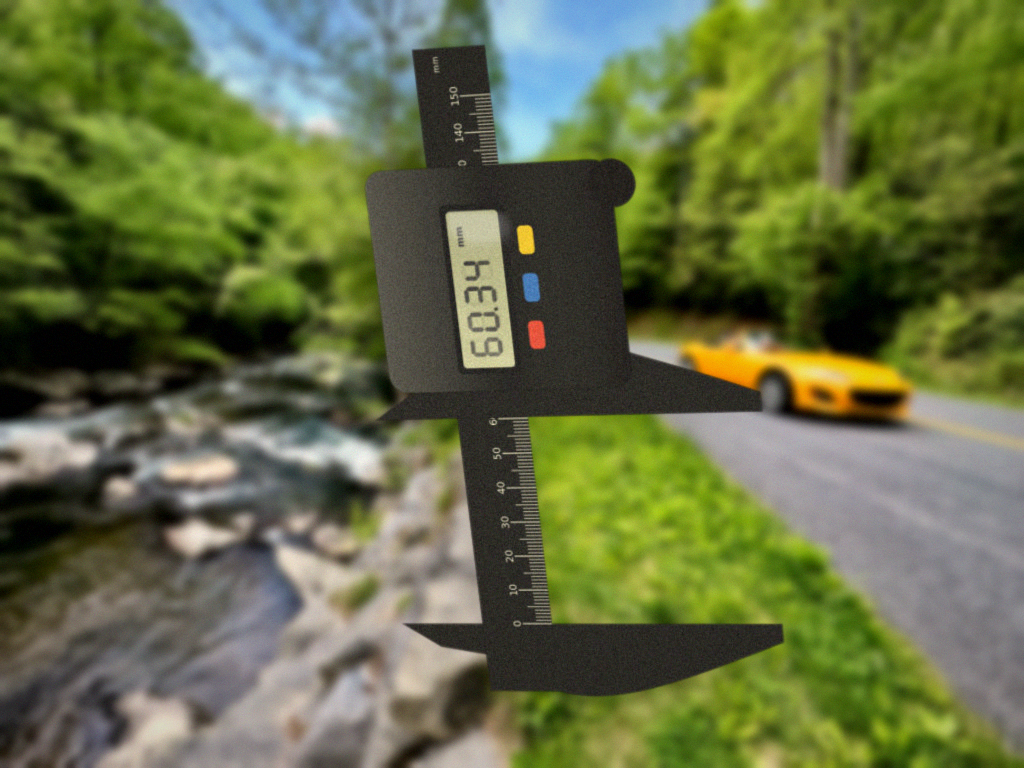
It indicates {"value": 60.34, "unit": "mm"}
